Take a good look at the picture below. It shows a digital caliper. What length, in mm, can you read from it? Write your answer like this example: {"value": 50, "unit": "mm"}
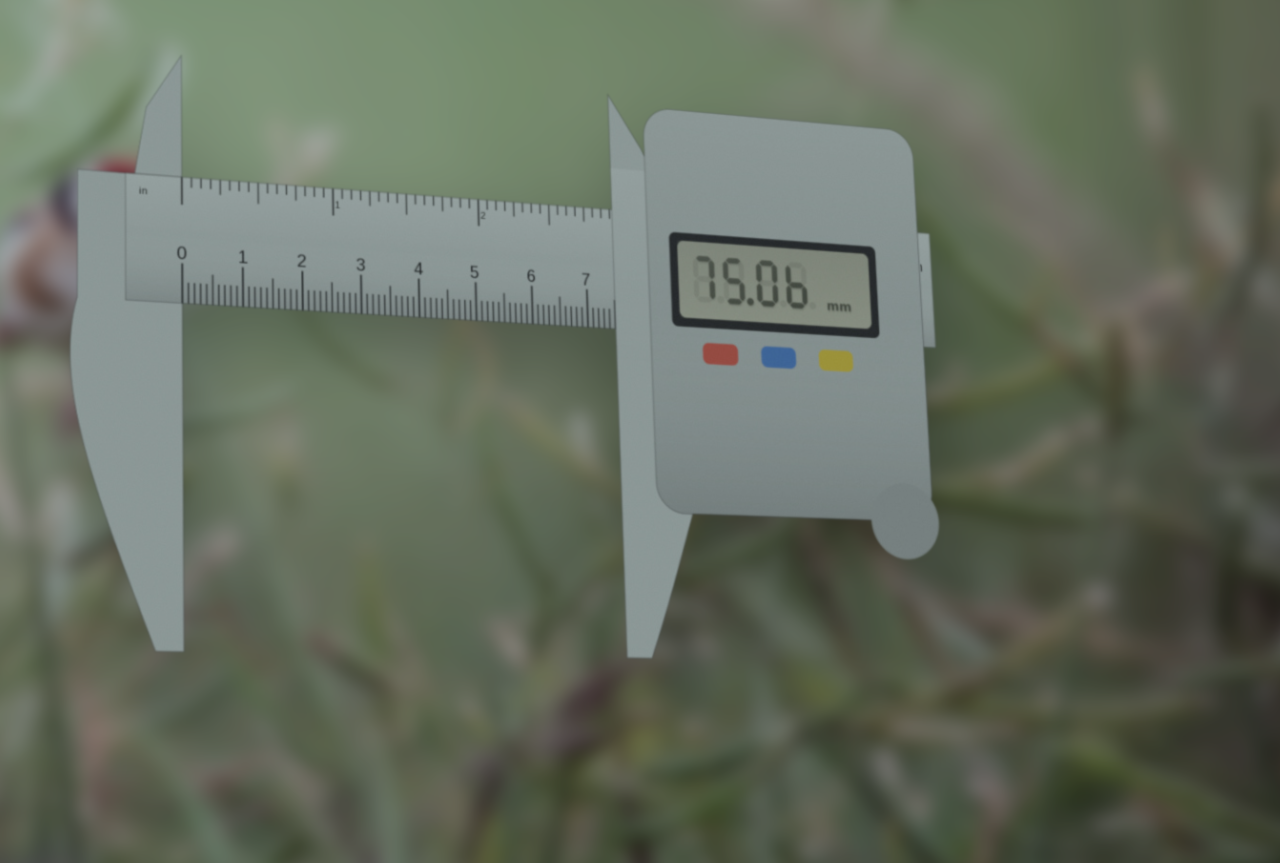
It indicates {"value": 75.06, "unit": "mm"}
